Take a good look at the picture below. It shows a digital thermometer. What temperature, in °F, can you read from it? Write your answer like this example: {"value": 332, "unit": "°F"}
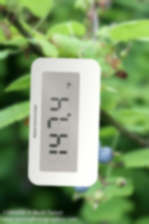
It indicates {"value": 147.4, "unit": "°F"}
